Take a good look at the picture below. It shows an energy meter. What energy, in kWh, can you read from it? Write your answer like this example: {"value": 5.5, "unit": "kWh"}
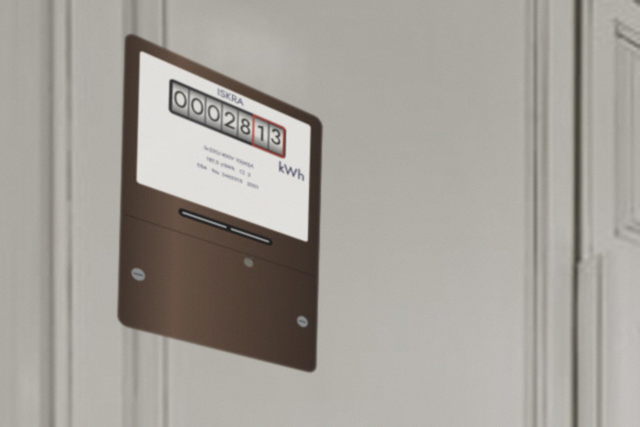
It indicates {"value": 28.13, "unit": "kWh"}
